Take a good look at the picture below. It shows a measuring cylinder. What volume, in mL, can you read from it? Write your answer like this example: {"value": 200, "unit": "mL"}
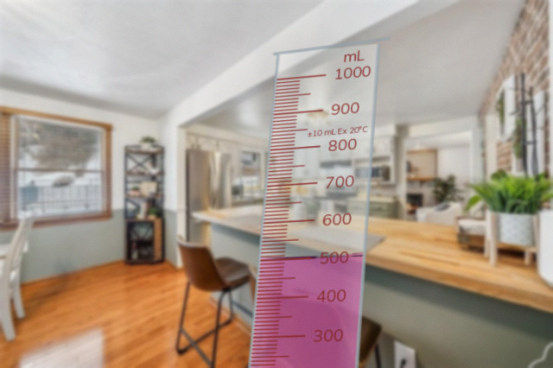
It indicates {"value": 500, "unit": "mL"}
